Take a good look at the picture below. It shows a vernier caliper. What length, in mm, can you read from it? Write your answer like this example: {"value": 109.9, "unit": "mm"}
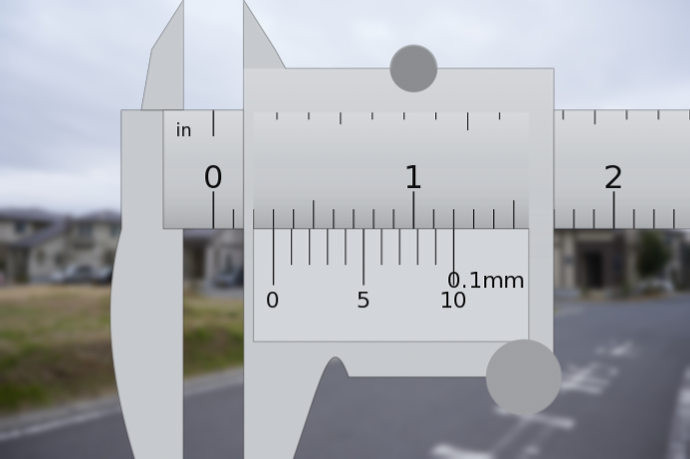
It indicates {"value": 3.0, "unit": "mm"}
